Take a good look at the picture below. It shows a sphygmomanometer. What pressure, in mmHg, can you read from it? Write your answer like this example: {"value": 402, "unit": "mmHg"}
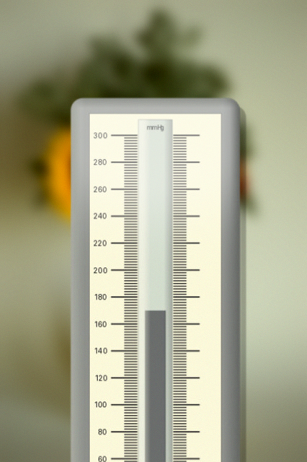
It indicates {"value": 170, "unit": "mmHg"}
